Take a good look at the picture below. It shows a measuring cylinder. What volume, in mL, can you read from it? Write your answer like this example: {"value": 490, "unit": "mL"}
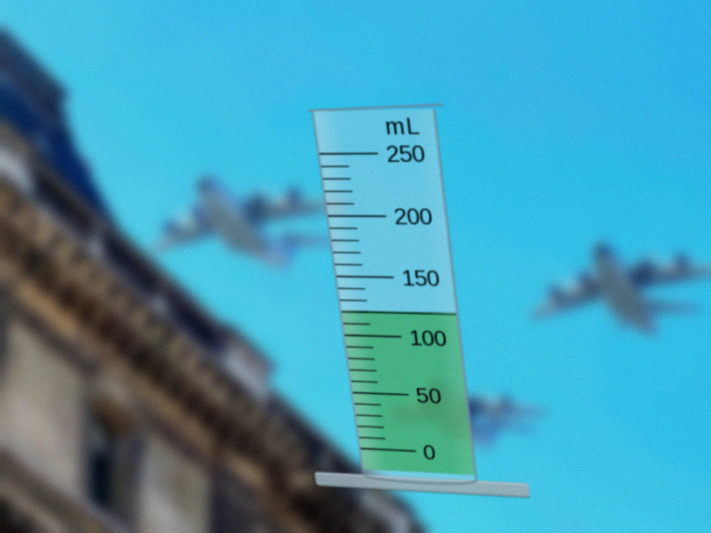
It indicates {"value": 120, "unit": "mL"}
